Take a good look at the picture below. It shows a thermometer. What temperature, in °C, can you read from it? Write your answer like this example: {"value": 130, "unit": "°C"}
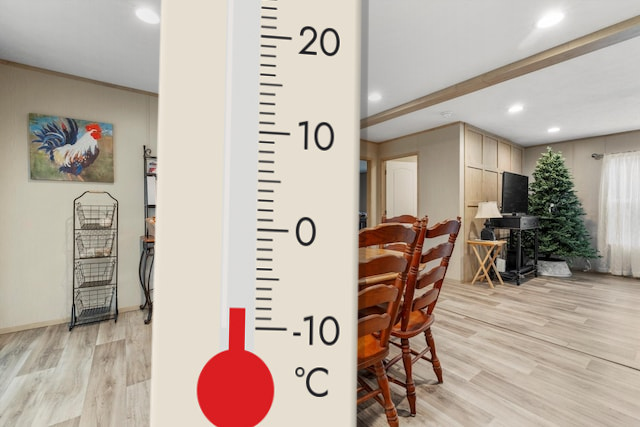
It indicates {"value": -8, "unit": "°C"}
